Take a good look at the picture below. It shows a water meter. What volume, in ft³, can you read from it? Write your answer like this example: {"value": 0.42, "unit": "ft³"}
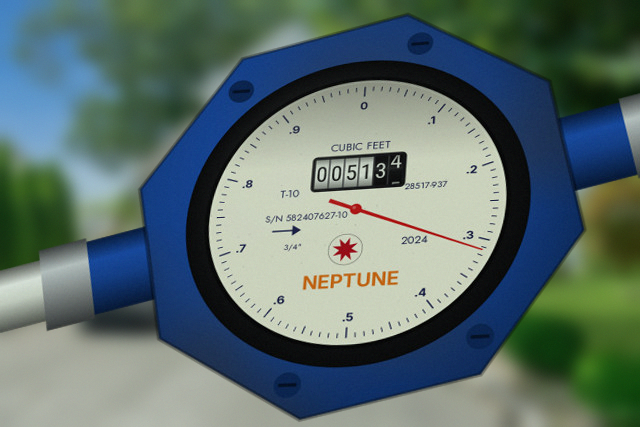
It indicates {"value": 5134.31, "unit": "ft³"}
